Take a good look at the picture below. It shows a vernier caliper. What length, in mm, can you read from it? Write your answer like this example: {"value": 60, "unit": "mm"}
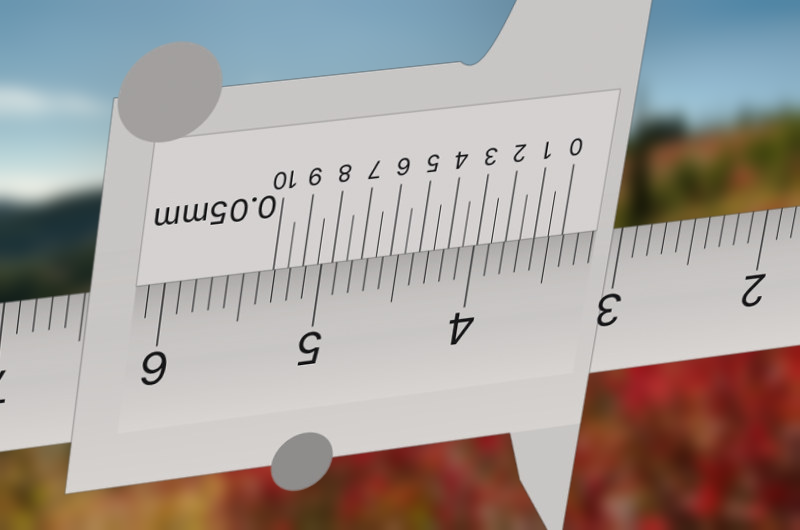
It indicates {"value": 34.1, "unit": "mm"}
